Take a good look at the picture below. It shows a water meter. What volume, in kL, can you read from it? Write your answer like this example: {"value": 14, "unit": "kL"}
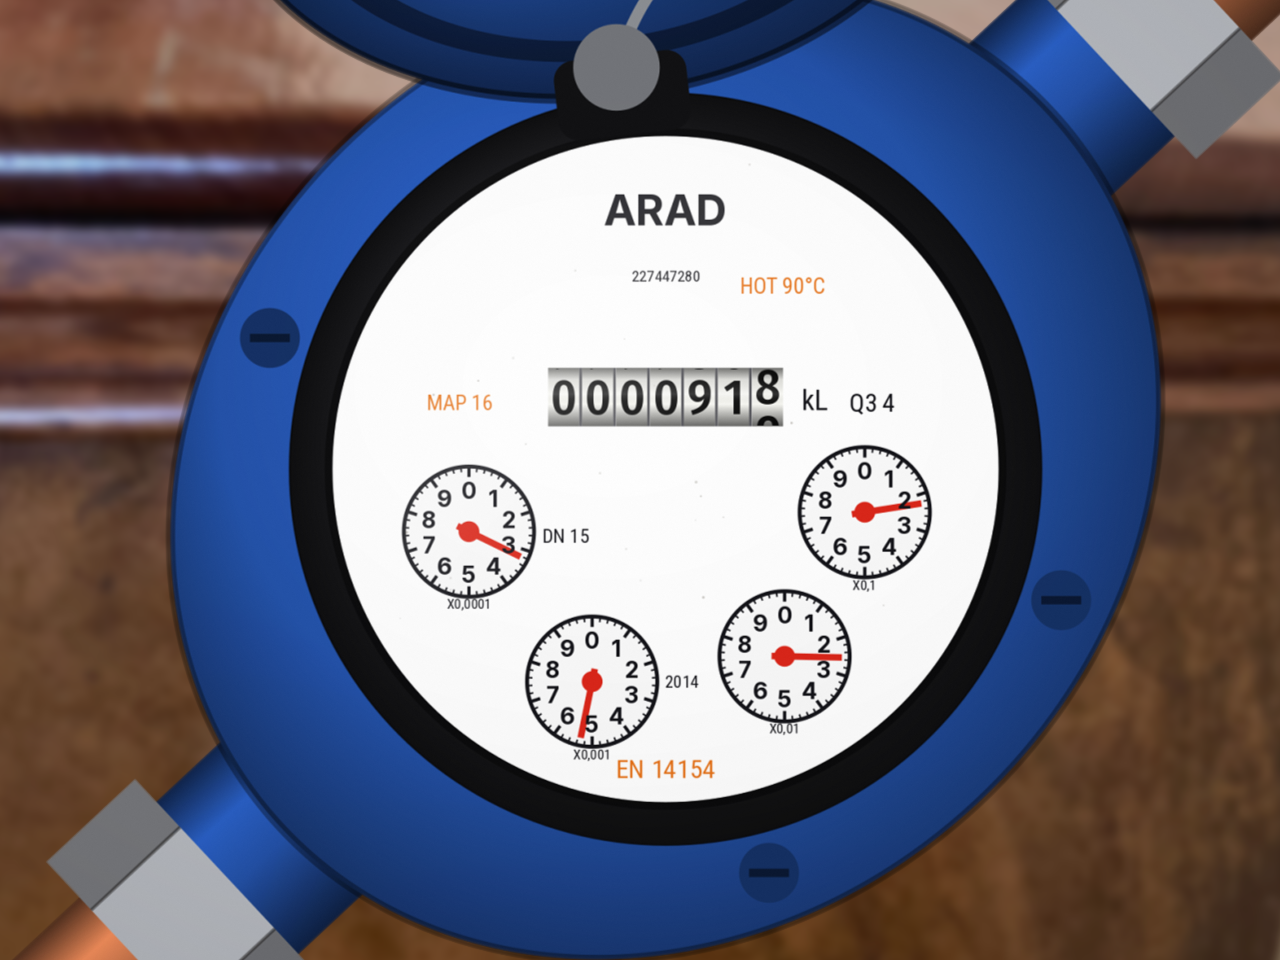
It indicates {"value": 918.2253, "unit": "kL"}
